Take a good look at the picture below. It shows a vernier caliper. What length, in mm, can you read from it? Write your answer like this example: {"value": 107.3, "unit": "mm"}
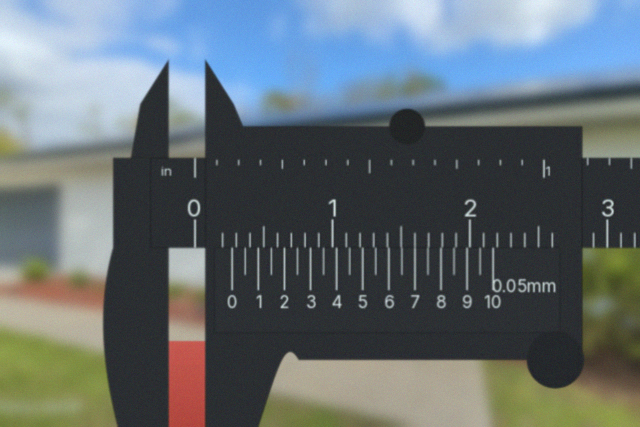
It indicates {"value": 2.7, "unit": "mm"}
